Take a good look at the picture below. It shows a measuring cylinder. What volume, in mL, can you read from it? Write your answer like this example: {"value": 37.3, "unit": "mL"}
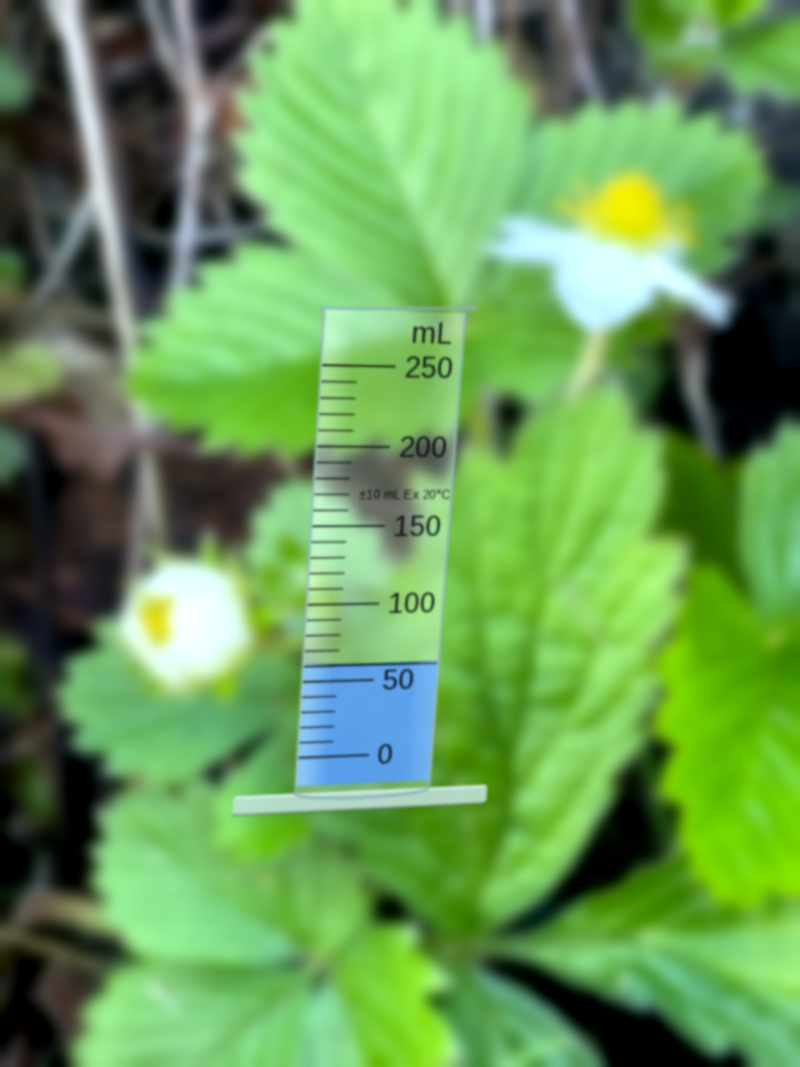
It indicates {"value": 60, "unit": "mL"}
